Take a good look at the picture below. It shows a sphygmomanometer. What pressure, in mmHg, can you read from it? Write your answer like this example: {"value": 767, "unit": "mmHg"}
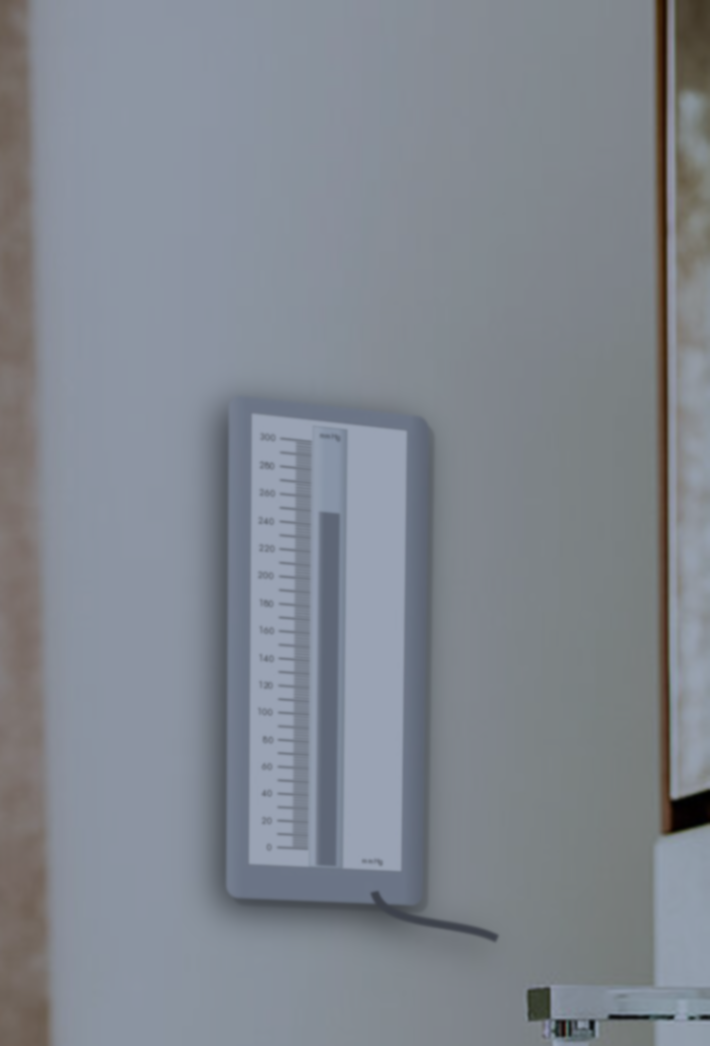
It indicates {"value": 250, "unit": "mmHg"}
